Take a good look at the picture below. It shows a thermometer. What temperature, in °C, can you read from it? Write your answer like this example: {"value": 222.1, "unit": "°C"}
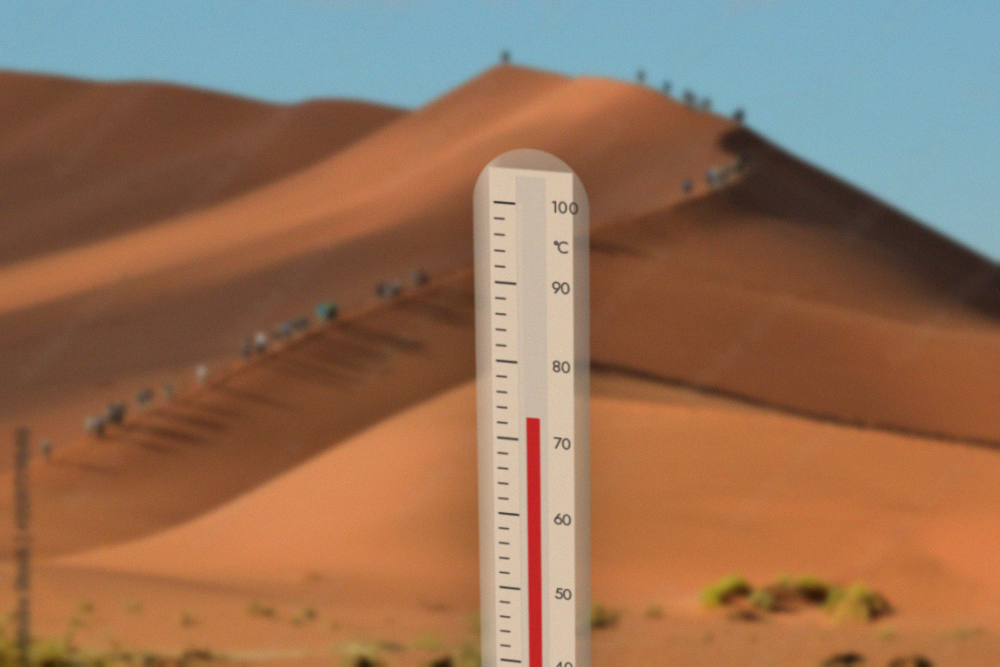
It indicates {"value": 73, "unit": "°C"}
